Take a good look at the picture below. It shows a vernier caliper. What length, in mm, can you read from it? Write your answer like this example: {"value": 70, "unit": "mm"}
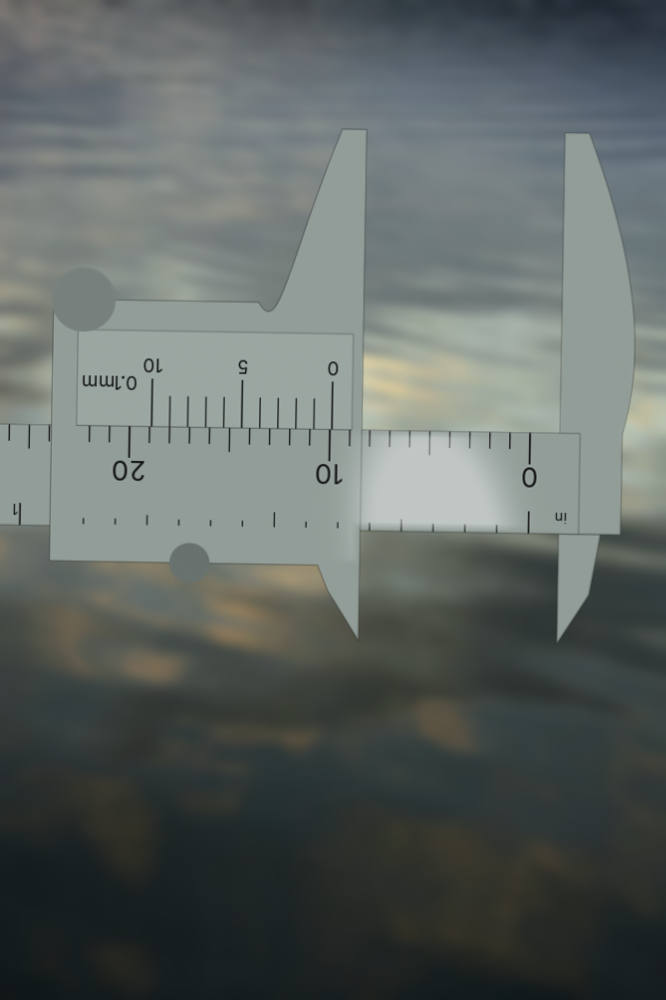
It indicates {"value": 9.9, "unit": "mm"}
